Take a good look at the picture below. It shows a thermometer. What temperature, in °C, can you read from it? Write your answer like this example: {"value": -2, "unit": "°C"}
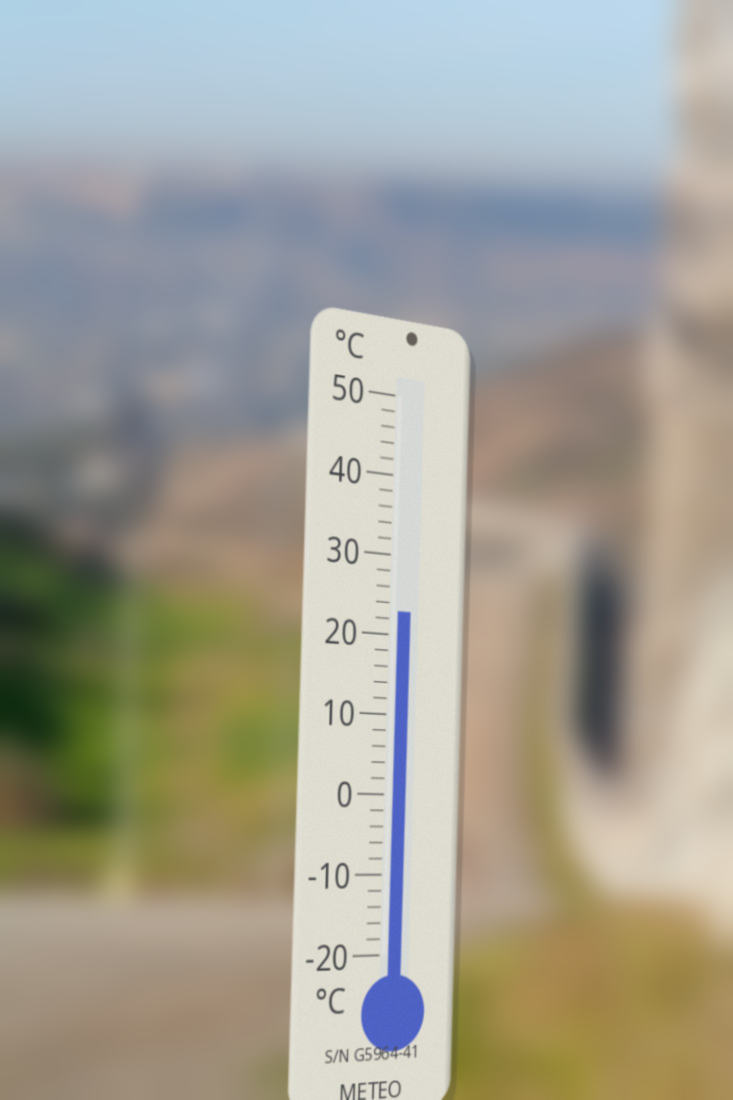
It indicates {"value": 23, "unit": "°C"}
